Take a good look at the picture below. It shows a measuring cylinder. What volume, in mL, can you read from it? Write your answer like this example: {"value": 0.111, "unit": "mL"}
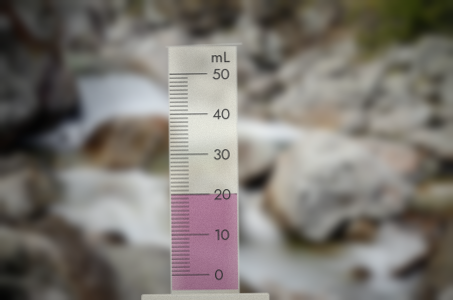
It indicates {"value": 20, "unit": "mL"}
